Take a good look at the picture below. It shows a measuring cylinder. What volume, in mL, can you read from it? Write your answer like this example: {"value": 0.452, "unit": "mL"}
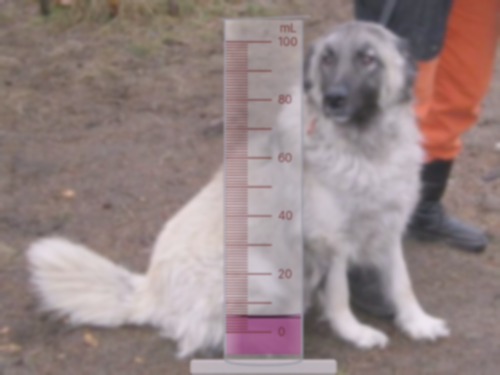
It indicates {"value": 5, "unit": "mL"}
